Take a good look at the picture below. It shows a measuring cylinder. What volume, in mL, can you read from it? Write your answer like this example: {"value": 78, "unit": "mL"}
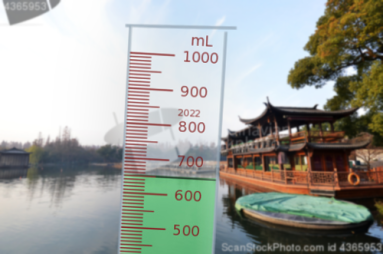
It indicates {"value": 650, "unit": "mL"}
